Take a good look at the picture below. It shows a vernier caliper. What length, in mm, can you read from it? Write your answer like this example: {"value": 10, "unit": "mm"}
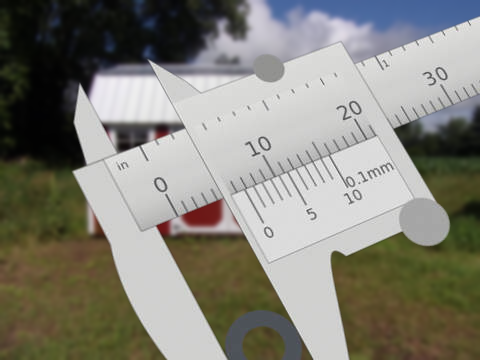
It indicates {"value": 6.8, "unit": "mm"}
